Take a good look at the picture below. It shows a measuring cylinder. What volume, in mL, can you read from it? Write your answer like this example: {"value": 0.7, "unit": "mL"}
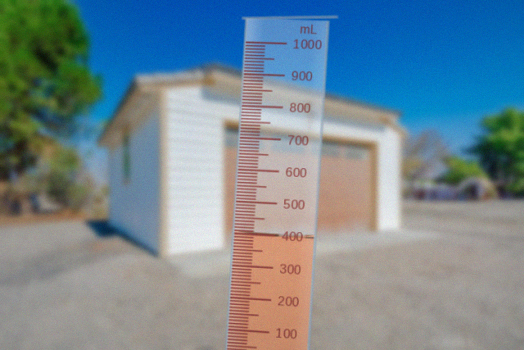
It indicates {"value": 400, "unit": "mL"}
